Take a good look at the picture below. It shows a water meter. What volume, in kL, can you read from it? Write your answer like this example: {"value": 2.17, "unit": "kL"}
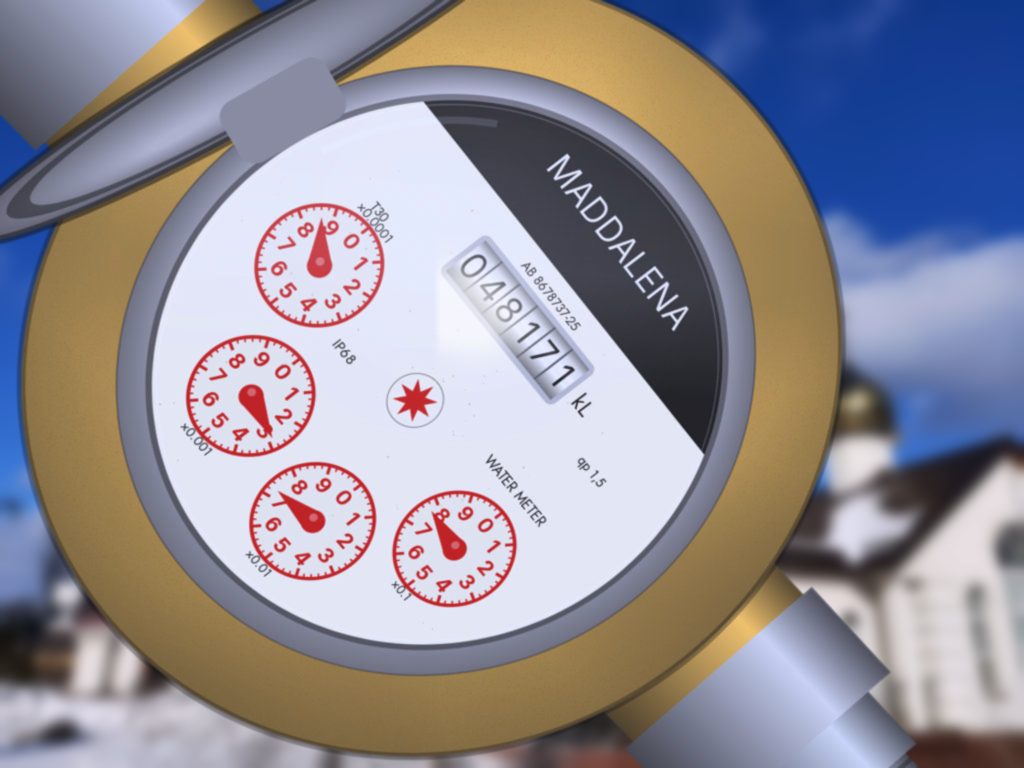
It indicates {"value": 48171.7728, "unit": "kL"}
